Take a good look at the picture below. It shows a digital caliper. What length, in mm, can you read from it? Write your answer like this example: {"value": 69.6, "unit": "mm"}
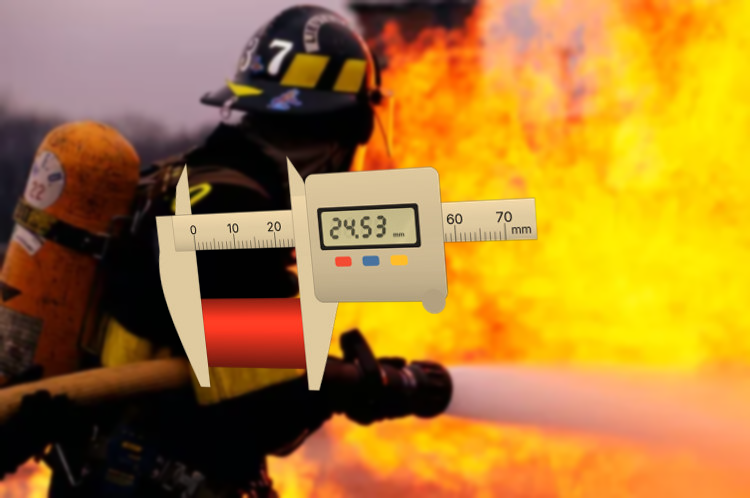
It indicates {"value": 24.53, "unit": "mm"}
